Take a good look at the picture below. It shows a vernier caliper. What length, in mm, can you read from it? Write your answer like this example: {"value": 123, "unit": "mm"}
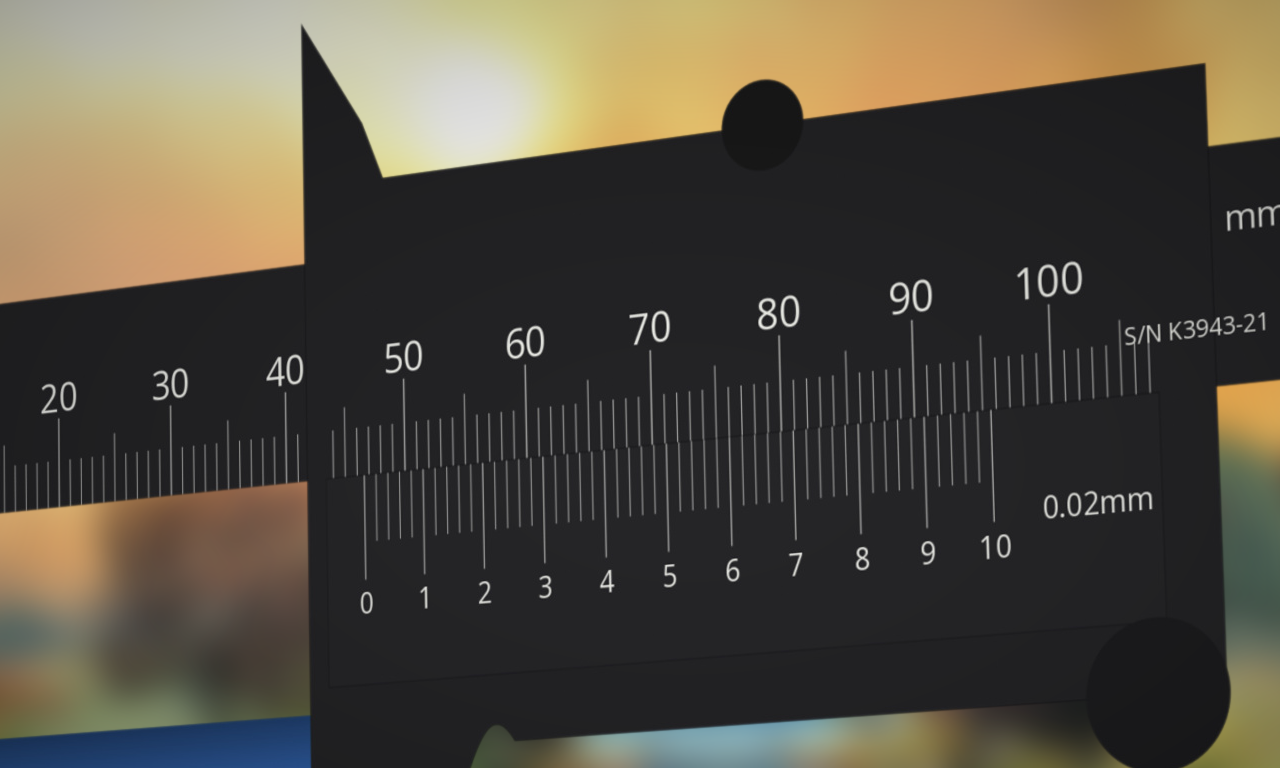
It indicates {"value": 46.6, "unit": "mm"}
